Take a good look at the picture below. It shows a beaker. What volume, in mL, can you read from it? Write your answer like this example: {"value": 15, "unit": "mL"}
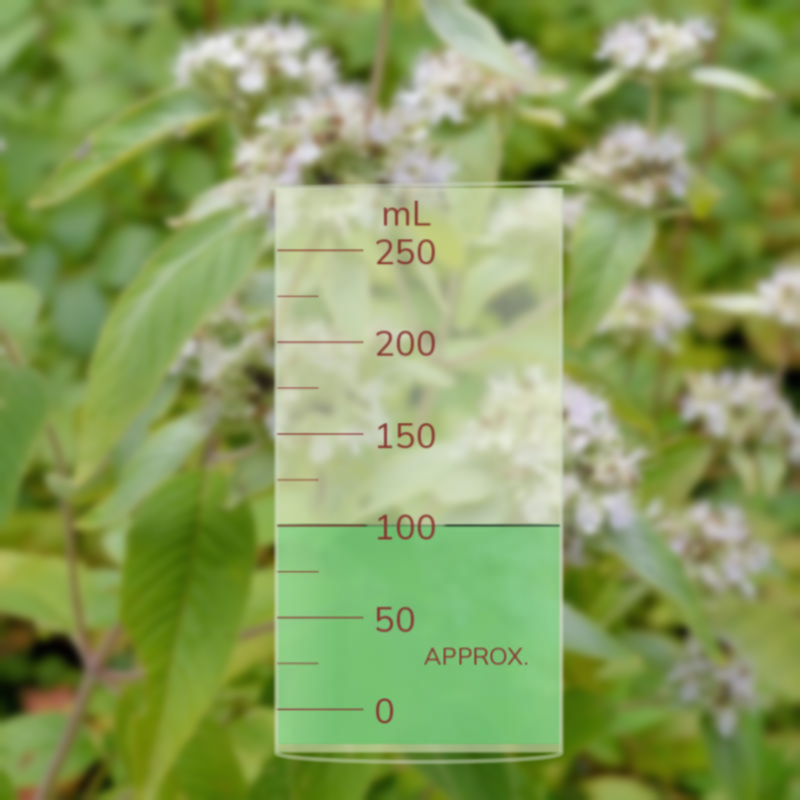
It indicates {"value": 100, "unit": "mL"}
